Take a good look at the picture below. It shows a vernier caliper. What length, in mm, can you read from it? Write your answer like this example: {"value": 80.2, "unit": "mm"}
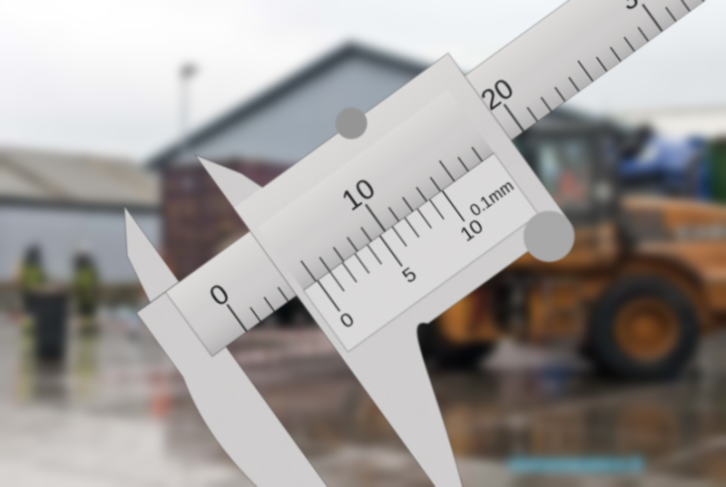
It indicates {"value": 5.1, "unit": "mm"}
